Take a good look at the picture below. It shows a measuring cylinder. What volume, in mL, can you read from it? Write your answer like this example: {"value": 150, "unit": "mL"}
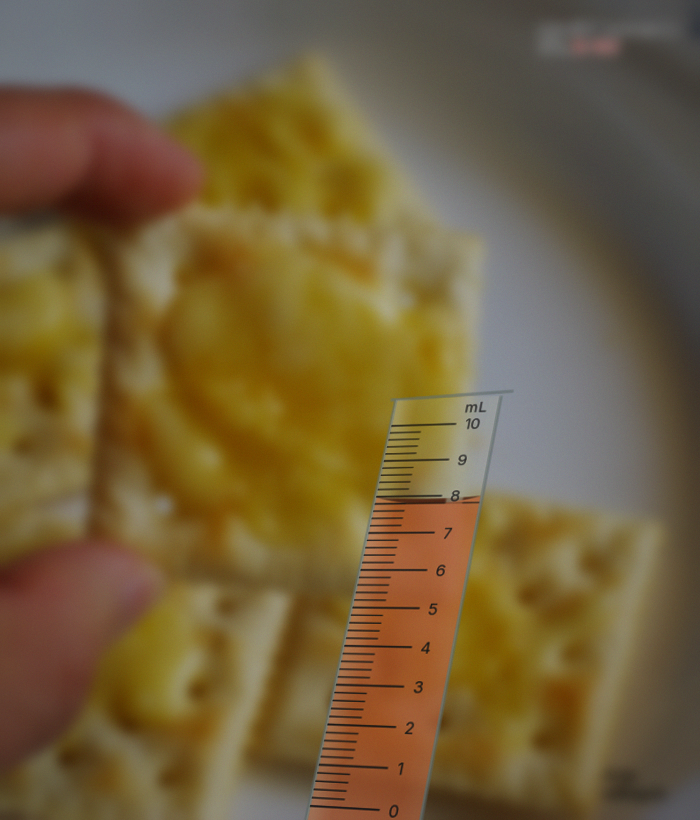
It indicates {"value": 7.8, "unit": "mL"}
